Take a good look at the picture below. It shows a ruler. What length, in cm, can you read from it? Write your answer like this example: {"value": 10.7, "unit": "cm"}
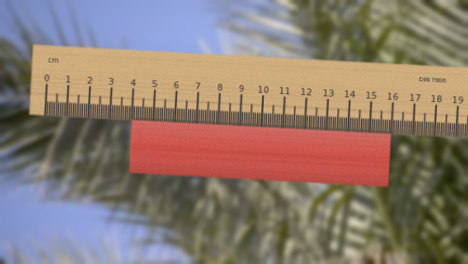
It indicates {"value": 12, "unit": "cm"}
